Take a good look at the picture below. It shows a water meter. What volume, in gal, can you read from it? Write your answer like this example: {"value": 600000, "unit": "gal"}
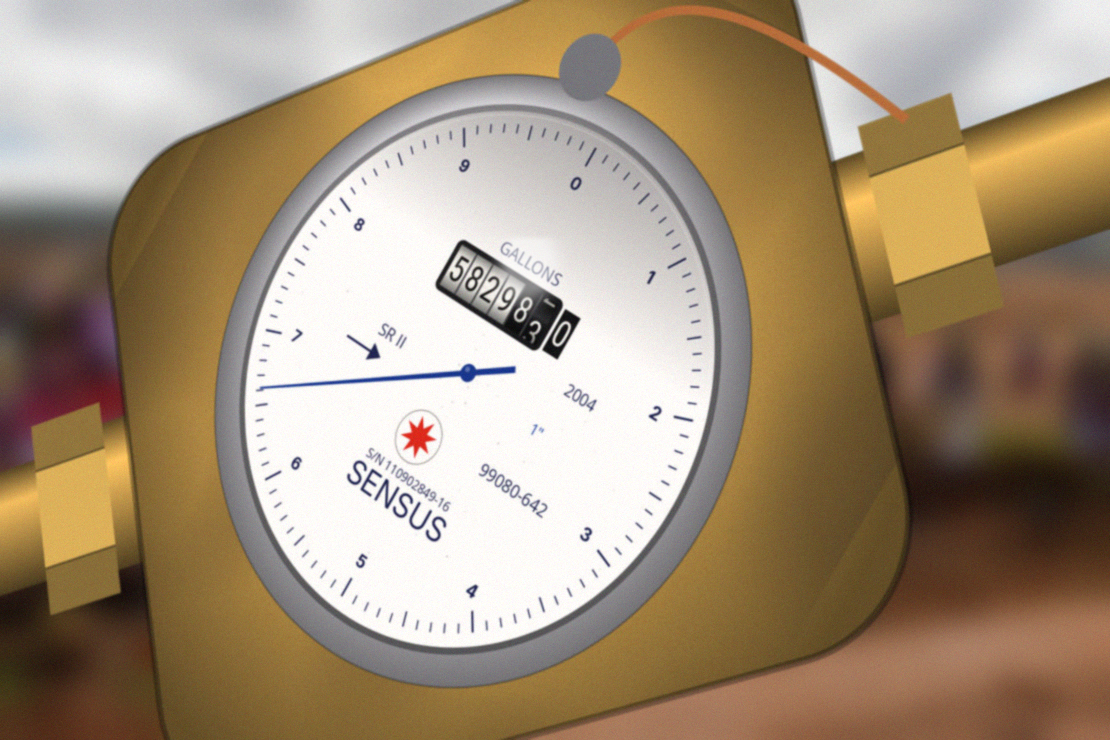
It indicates {"value": 5829826.6, "unit": "gal"}
